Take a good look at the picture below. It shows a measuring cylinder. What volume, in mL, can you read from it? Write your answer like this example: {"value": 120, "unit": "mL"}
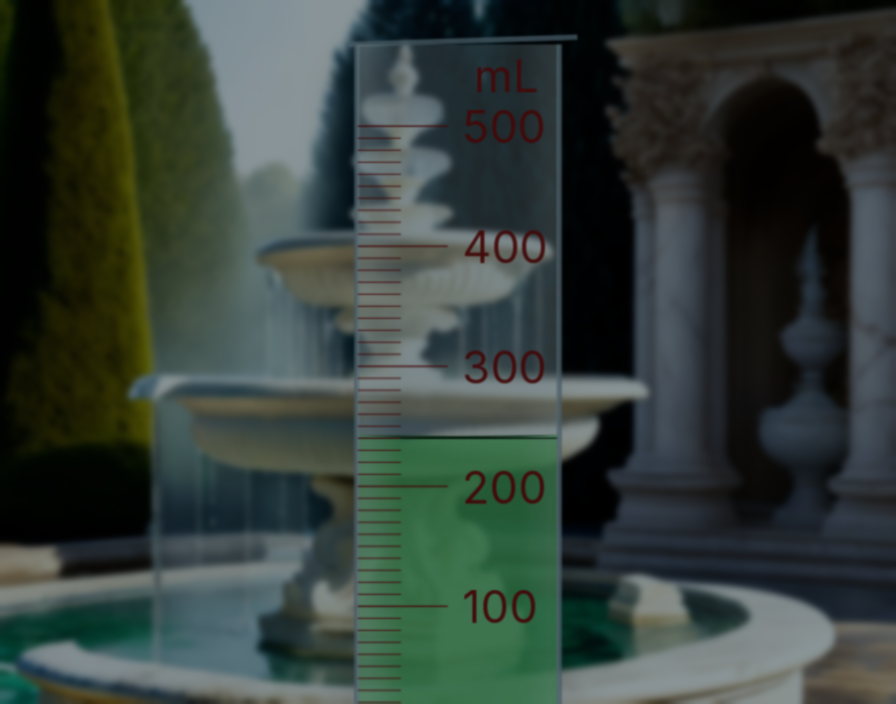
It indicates {"value": 240, "unit": "mL"}
